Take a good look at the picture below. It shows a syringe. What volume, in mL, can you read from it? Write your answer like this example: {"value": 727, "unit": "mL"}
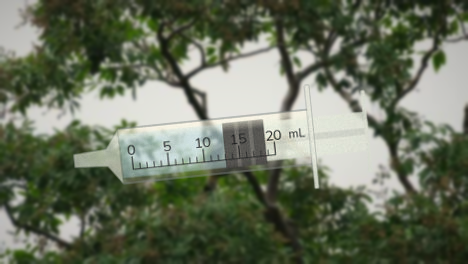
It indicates {"value": 13, "unit": "mL"}
